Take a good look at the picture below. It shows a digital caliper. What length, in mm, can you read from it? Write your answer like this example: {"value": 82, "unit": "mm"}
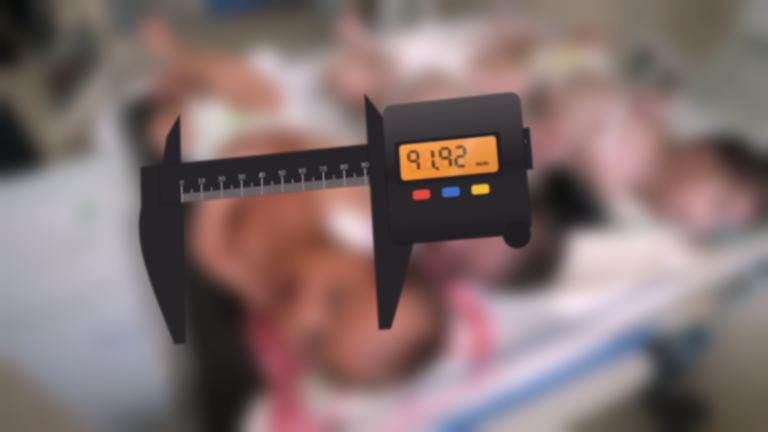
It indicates {"value": 91.92, "unit": "mm"}
